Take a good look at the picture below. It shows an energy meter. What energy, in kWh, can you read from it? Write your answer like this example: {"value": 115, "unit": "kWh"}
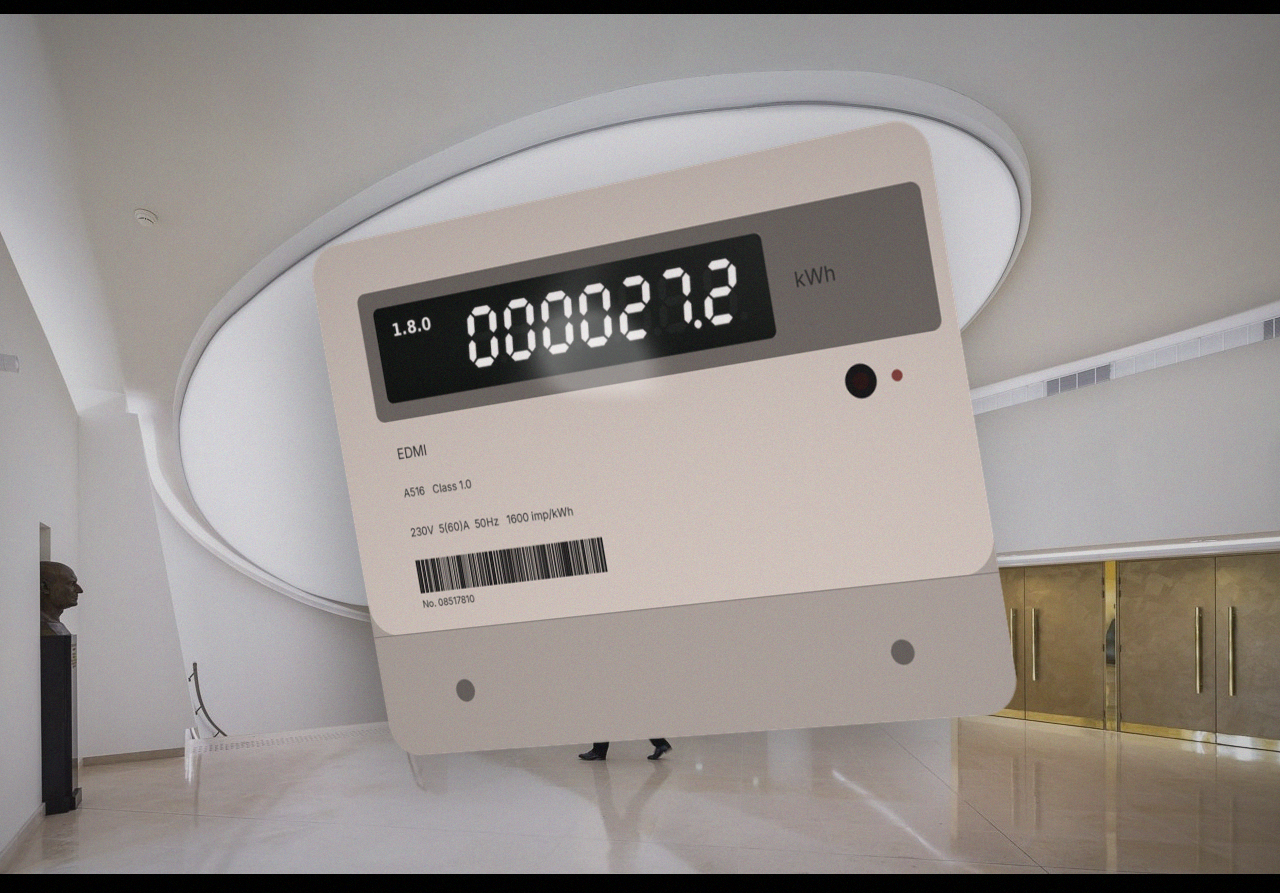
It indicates {"value": 27.2, "unit": "kWh"}
